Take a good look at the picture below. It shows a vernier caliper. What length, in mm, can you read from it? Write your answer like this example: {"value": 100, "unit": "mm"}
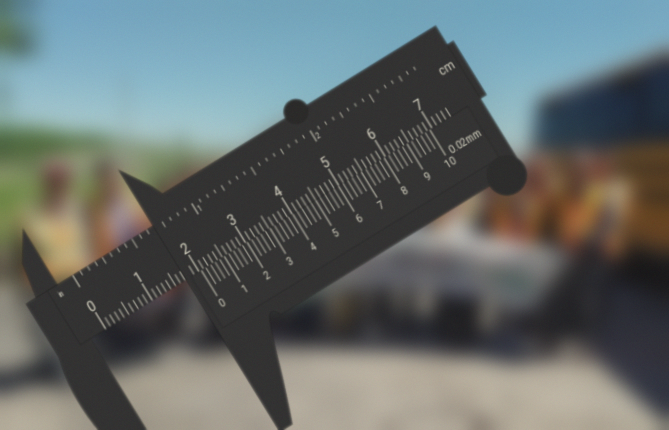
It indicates {"value": 20.5, "unit": "mm"}
